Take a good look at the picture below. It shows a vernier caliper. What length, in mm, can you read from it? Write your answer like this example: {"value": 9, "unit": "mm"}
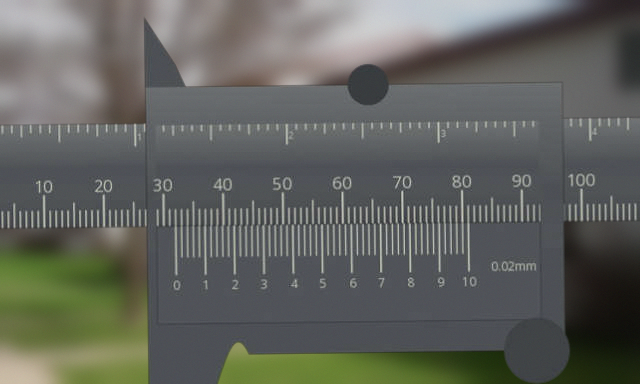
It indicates {"value": 32.0, "unit": "mm"}
